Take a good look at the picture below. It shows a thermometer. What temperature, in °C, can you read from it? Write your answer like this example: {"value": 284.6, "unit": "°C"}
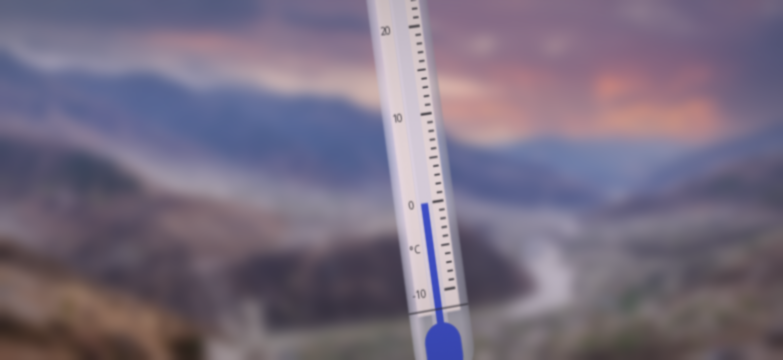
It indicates {"value": 0, "unit": "°C"}
